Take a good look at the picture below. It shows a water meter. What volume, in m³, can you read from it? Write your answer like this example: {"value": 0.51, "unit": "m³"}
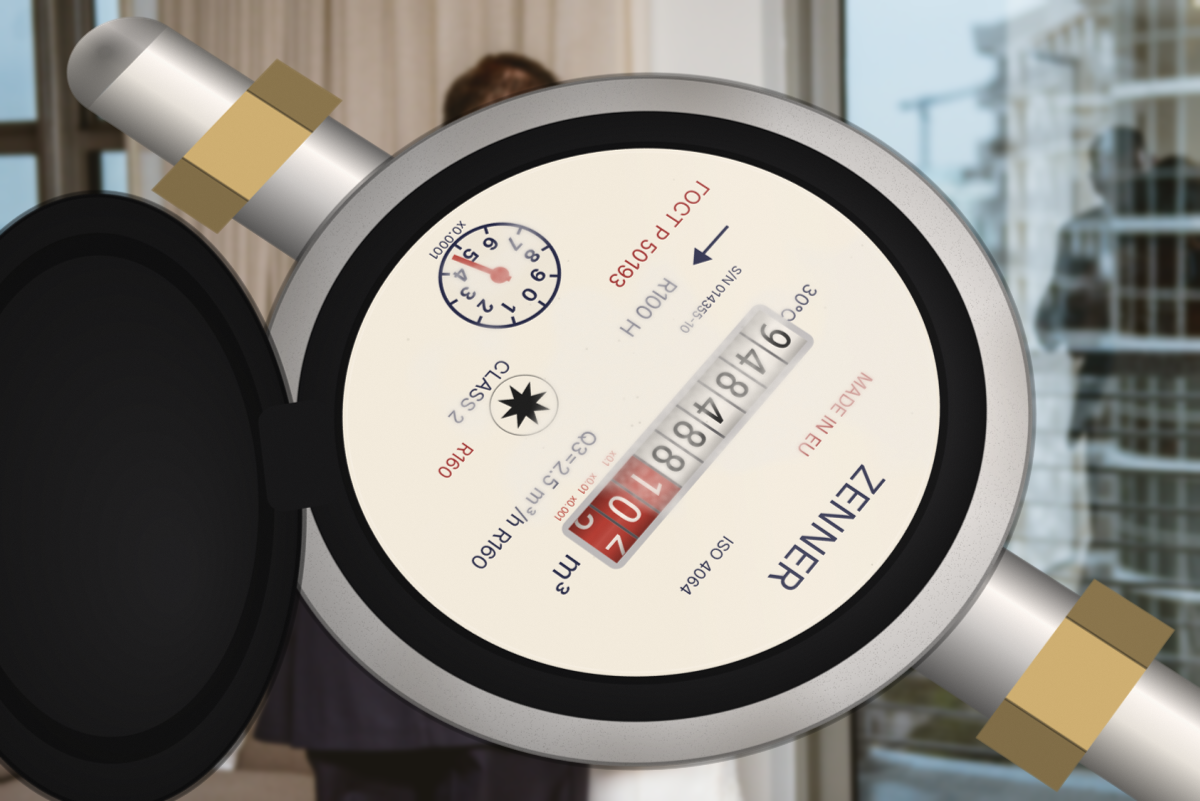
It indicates {"value": 948488.1024, "unit": "m³"}
